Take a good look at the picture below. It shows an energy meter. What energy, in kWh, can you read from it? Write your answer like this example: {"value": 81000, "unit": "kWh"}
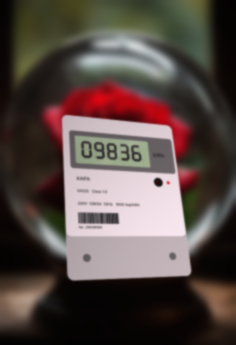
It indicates {"value": 9836, "unit": "kWh"}
